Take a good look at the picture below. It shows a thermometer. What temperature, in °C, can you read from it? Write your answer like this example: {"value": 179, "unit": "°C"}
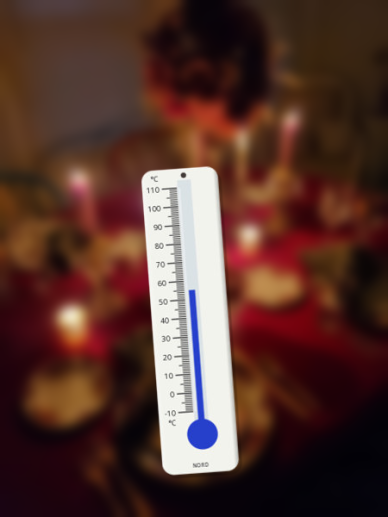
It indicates {"value": 55, "unit": "°C"}
